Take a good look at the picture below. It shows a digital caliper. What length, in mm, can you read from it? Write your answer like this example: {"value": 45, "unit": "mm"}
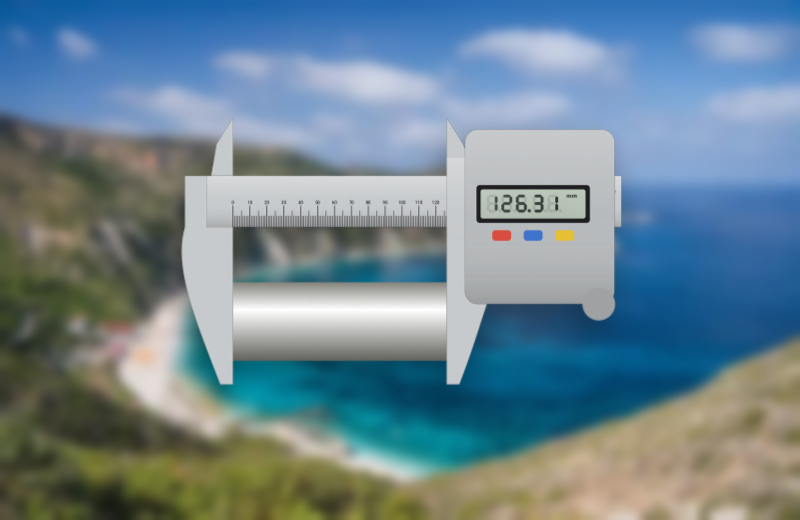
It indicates {"value": 126.31, "unit": "mm"}
